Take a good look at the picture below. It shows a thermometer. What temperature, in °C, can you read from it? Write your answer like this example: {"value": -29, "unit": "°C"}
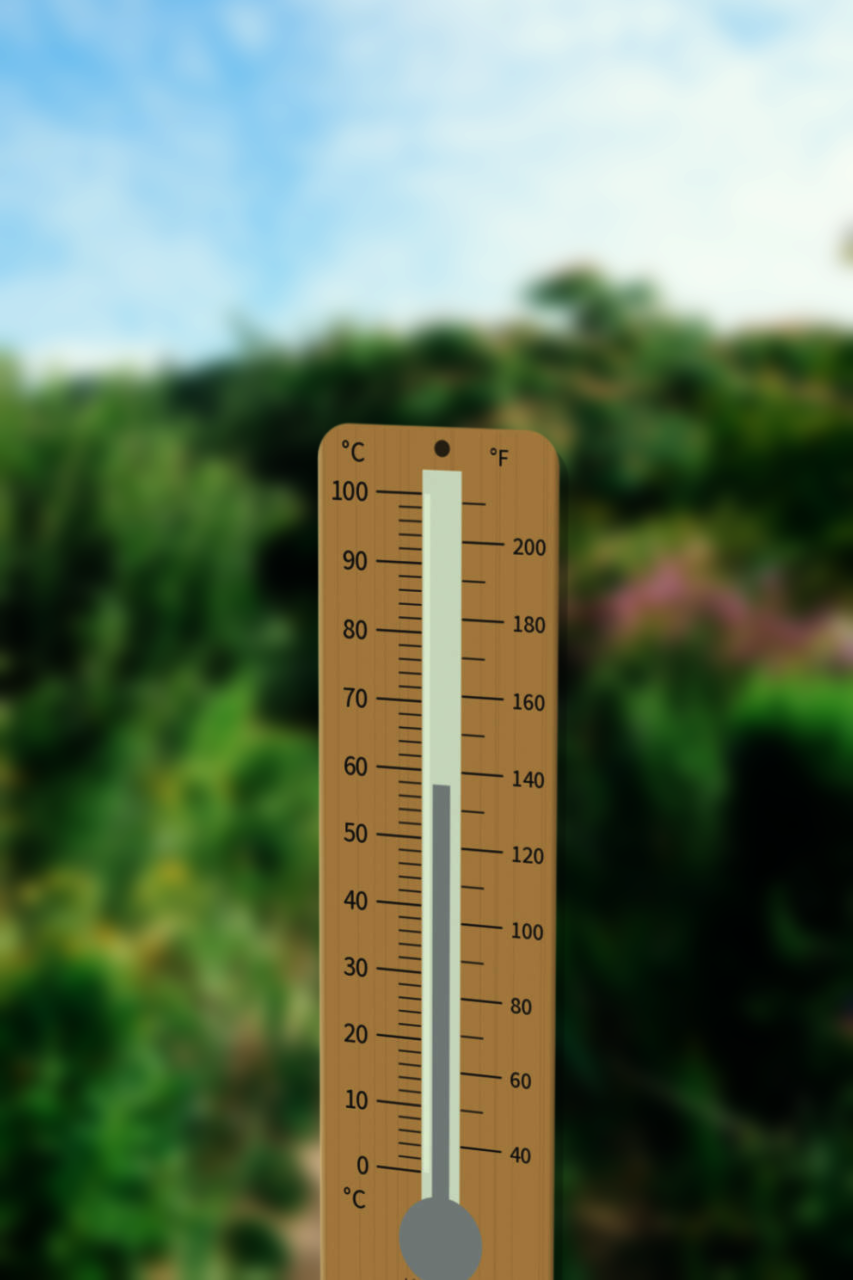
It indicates {"value": 58, "unit": "°C"}
